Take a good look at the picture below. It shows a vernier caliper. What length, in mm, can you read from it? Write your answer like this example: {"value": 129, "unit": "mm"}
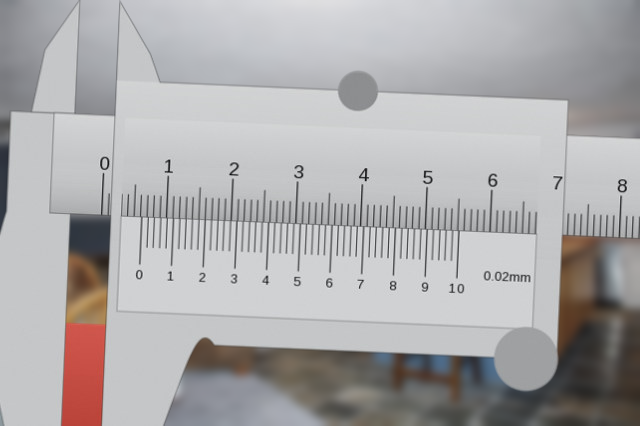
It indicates {"value": 6.2, "unit": "mm"}
